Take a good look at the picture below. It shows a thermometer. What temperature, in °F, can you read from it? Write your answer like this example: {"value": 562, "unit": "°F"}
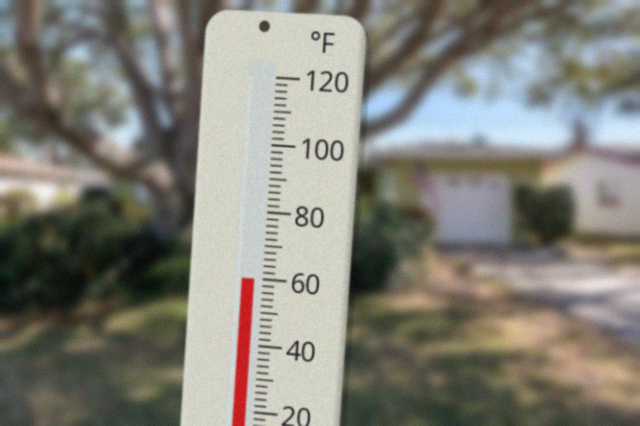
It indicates {"value": 60, "unit": "°F"}
